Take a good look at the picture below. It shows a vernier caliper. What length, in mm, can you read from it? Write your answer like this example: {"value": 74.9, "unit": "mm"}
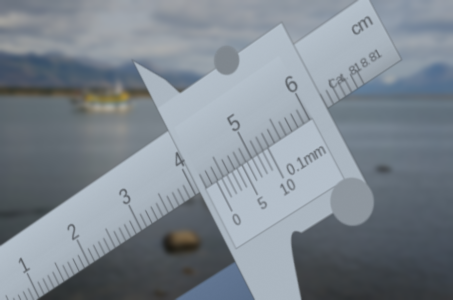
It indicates {"value": 43.8, "unit": "mm"}
